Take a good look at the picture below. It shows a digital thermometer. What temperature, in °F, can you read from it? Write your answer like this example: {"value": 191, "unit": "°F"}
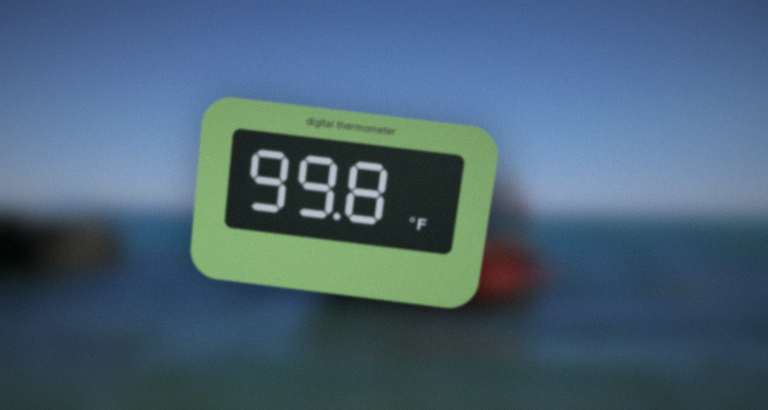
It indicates {"value": 99.8, "unit": "°F"}
